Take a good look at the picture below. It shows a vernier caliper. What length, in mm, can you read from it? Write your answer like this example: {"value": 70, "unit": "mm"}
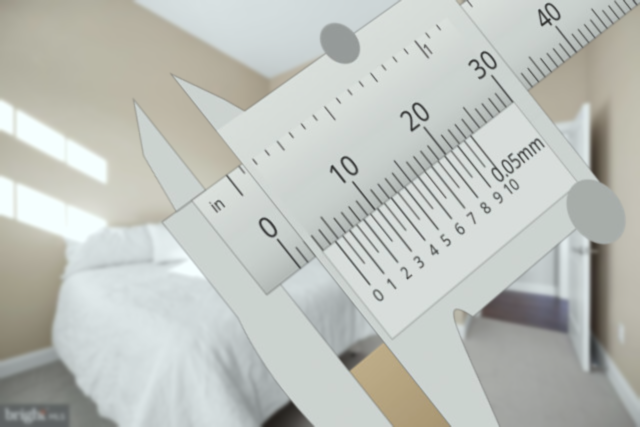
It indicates {"value": 4.6, "unit": "mm"}
